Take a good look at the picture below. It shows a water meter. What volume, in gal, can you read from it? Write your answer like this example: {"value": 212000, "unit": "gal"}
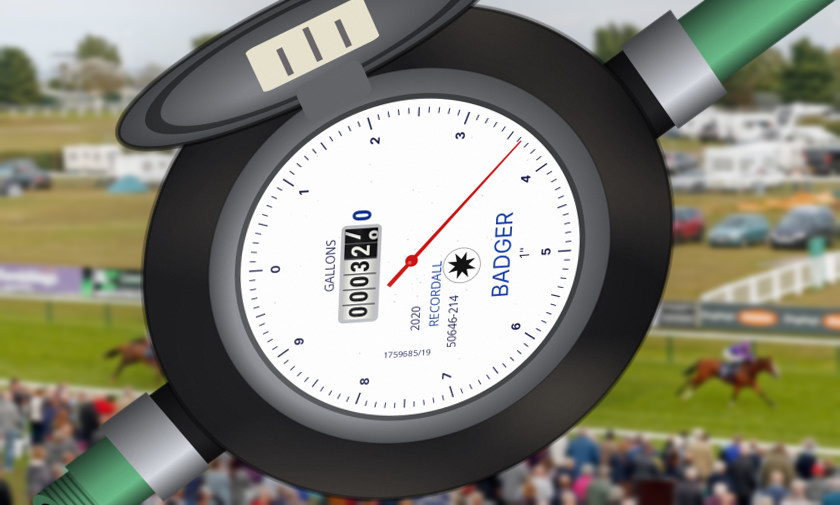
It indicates {"value": 3273.6, "unit": "gal"}
